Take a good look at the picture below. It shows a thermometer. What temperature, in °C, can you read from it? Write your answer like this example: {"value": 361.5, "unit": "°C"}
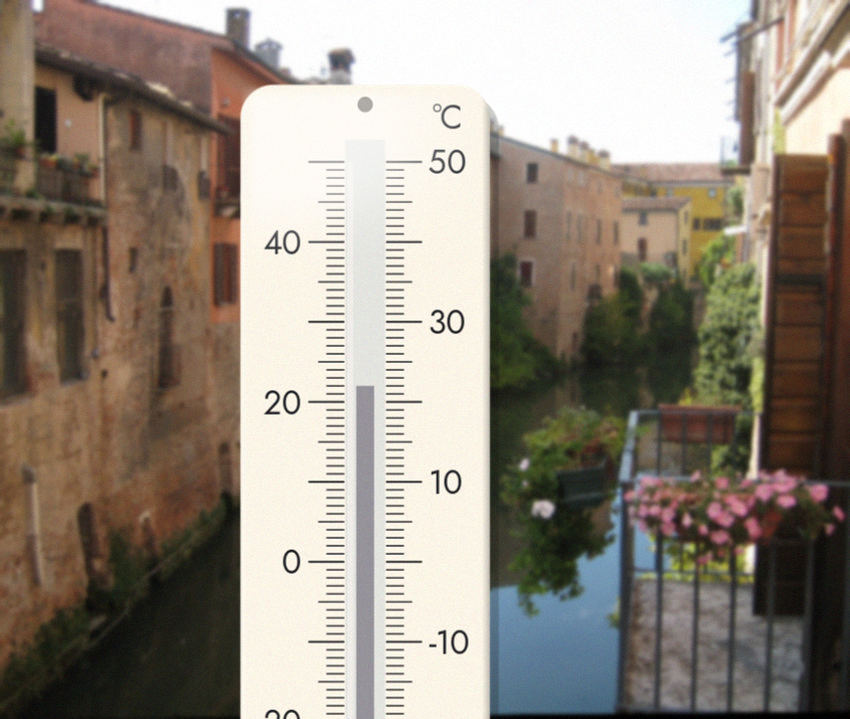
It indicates {"value": 22, "unit": "°C"}
